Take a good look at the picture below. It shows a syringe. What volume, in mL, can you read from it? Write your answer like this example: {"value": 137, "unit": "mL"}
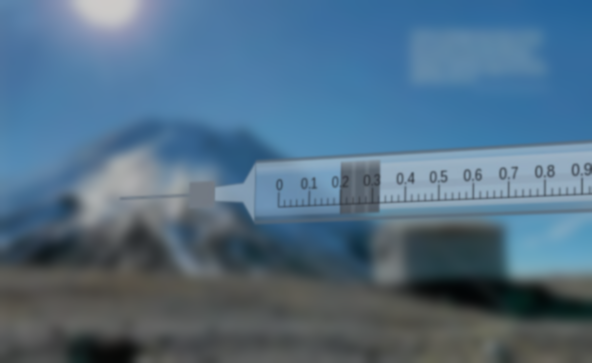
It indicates {"value": 0.2, "unit": "mL"}
